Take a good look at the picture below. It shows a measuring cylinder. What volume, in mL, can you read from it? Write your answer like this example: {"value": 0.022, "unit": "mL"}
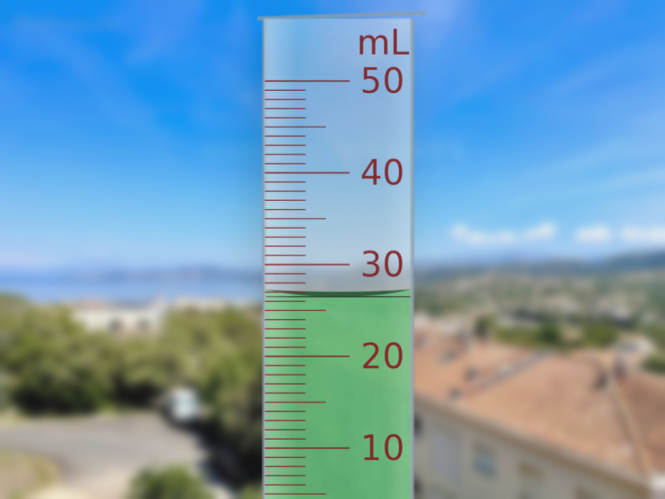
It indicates {"value": 26.5, "unit": "mL"}
